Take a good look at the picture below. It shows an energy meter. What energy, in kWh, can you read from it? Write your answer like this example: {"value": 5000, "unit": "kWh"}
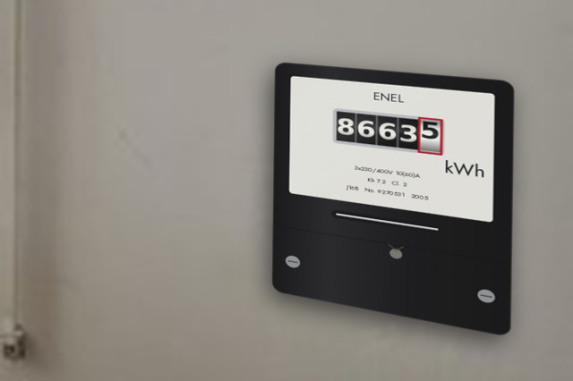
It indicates {"value": 8663.5, "unit": "kWh"}
